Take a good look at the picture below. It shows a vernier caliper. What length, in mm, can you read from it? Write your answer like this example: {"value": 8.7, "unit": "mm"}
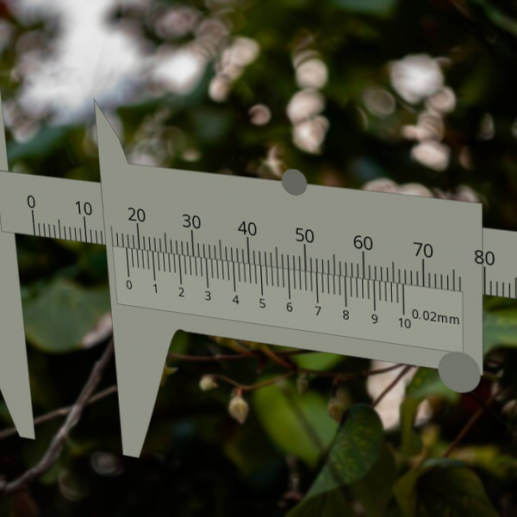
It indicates {"value": 17.6, "unit": "mm"}
